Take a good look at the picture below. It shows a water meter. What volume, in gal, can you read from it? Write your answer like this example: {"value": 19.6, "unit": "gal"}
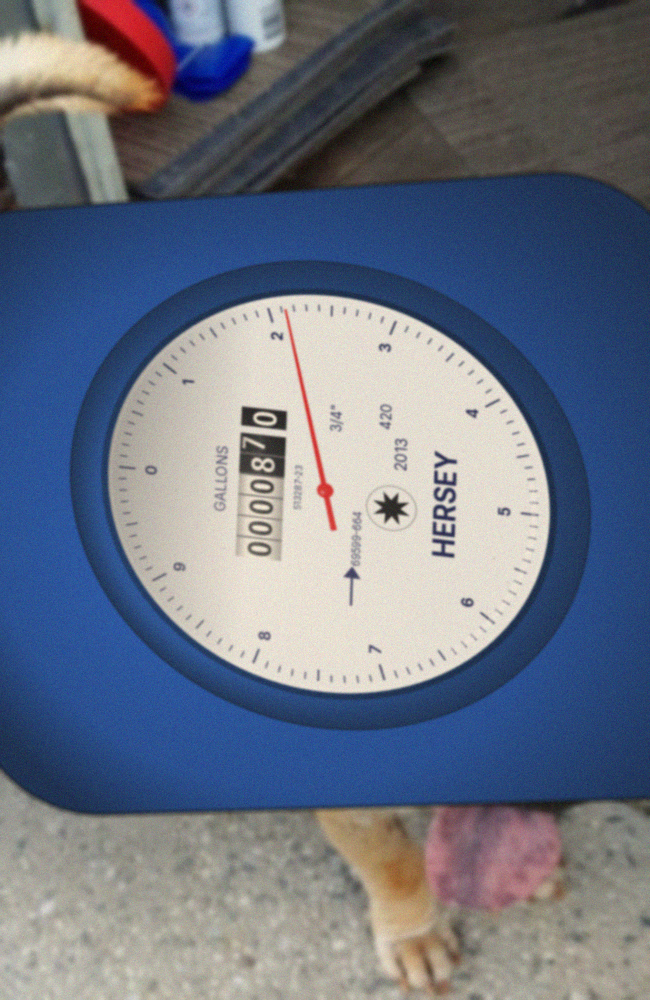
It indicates {"value": 872.1, "unit": "gal"}
